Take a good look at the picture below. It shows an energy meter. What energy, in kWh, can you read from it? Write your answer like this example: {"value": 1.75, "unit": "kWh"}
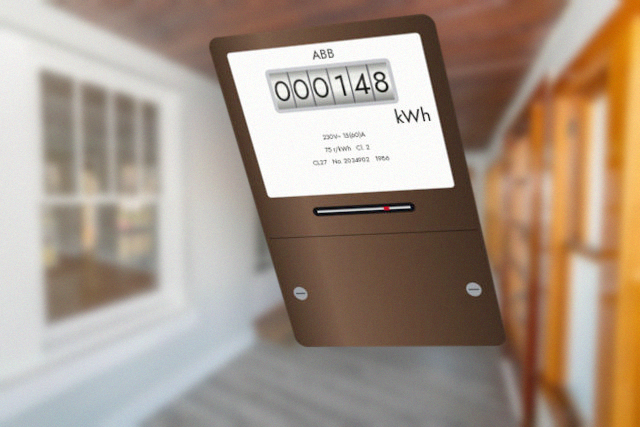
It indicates {"value": 148, "unit": "kWh"}
